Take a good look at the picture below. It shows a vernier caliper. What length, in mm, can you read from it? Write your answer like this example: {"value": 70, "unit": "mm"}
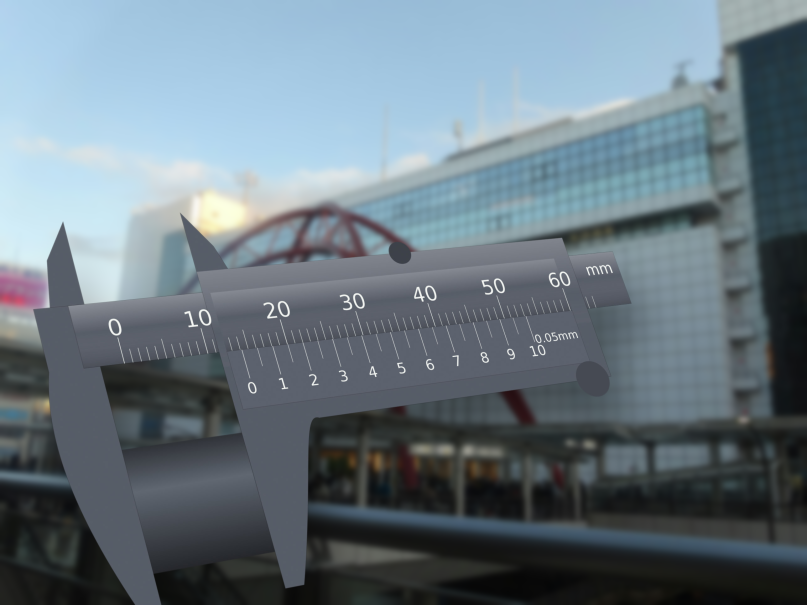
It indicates {"value": 14.2, "unit": "mm"}
